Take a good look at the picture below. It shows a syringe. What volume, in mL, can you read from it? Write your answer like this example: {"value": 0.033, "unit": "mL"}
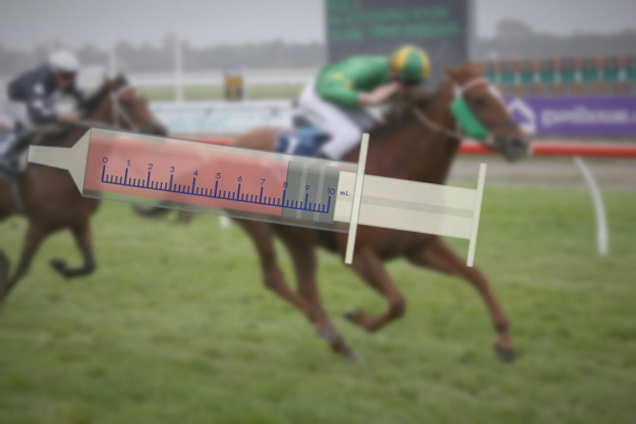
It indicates {"value": 8, "unit": "mL"}
